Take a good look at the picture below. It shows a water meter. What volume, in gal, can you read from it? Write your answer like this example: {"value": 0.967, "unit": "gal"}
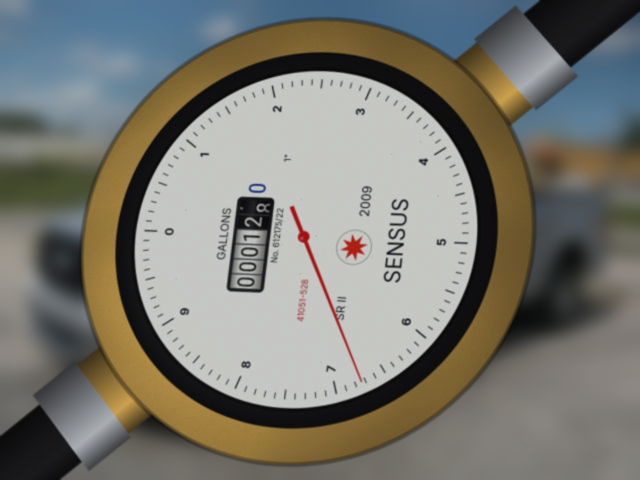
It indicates {"value": 1276.7, "unit": "gal"}
